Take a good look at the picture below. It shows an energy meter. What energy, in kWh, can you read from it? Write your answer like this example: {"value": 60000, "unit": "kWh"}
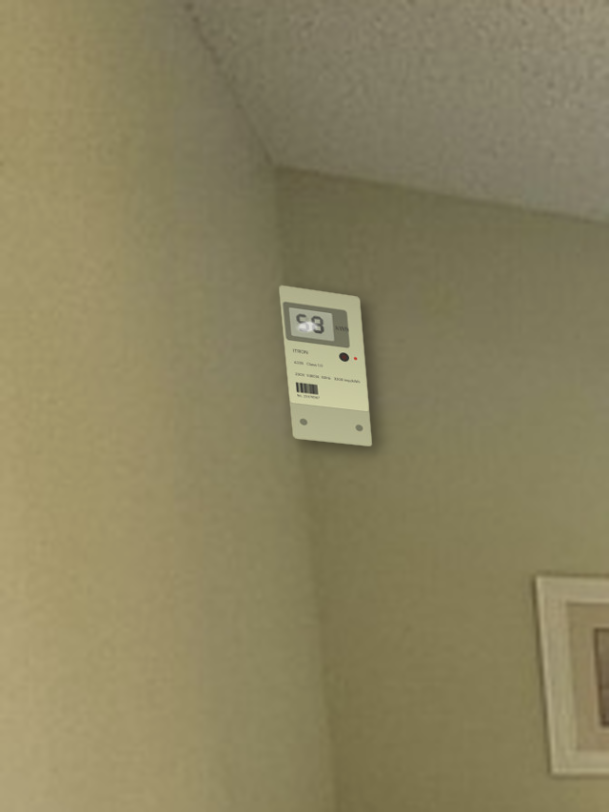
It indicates {"value": 58, "unit": "kWh"}
